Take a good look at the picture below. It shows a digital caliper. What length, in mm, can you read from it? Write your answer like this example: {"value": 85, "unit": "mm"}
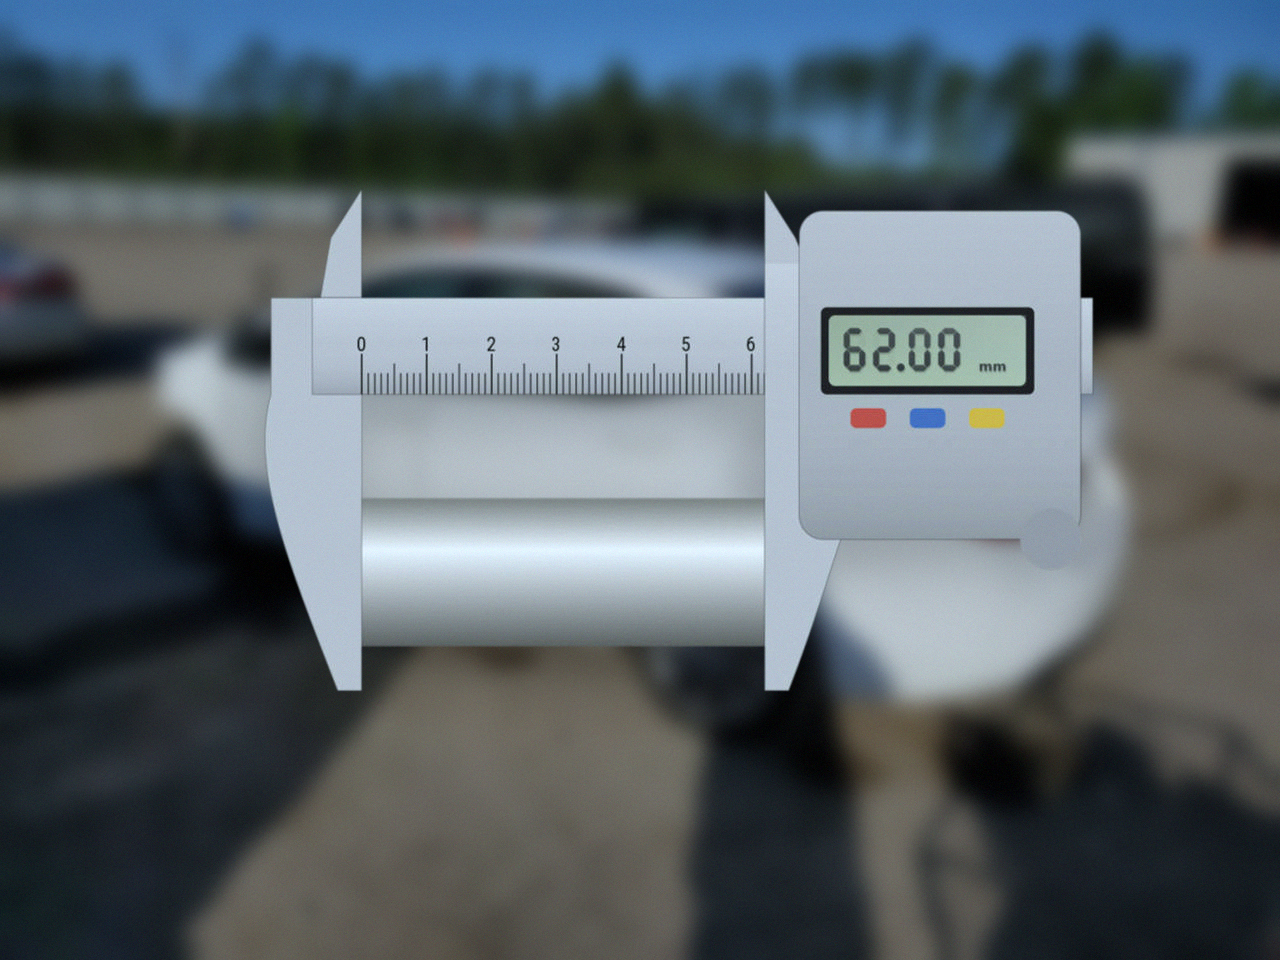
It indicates {"value": 62.00, "unit": "mm"}
